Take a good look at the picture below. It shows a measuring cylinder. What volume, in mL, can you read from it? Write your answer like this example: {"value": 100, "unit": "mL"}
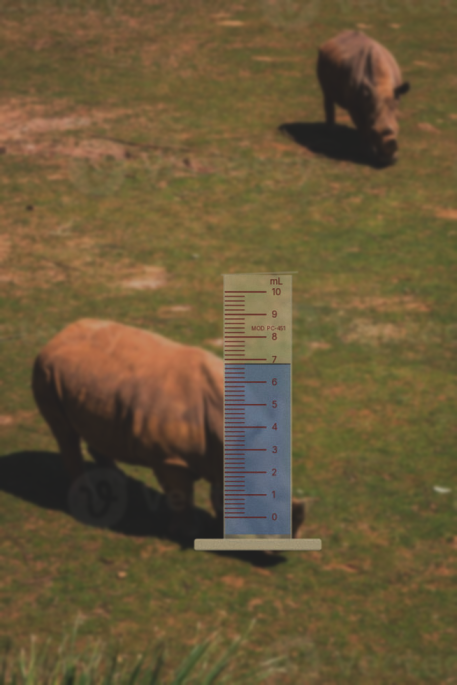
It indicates {"value": 6.8, "unit": "mL"}
